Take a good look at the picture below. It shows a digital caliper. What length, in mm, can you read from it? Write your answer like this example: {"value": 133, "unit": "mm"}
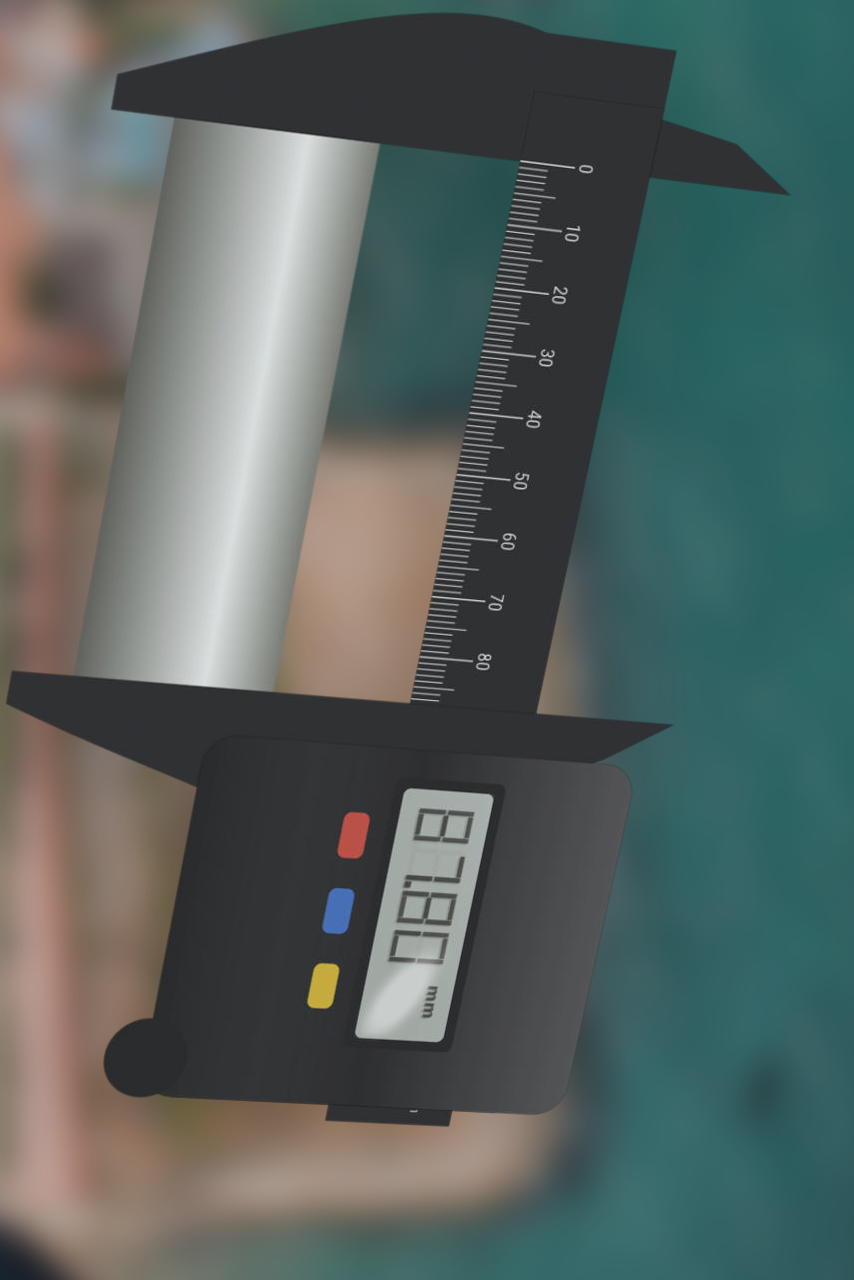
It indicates {"value": 87.80, "unit": "mm"}
